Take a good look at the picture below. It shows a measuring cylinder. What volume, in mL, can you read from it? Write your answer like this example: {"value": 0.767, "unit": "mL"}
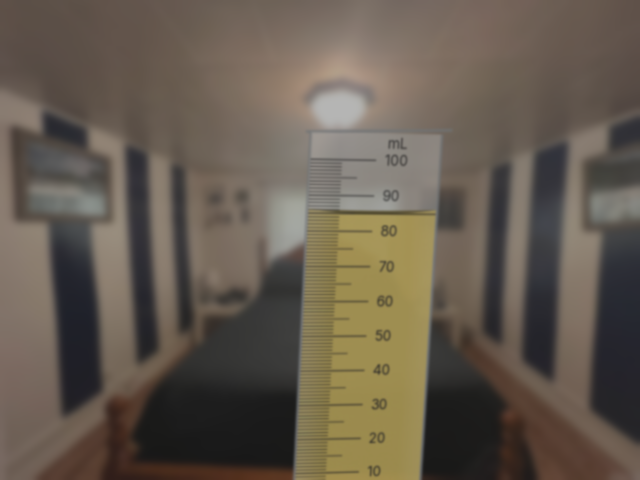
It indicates {"value": 85, "unit": "mL"}
